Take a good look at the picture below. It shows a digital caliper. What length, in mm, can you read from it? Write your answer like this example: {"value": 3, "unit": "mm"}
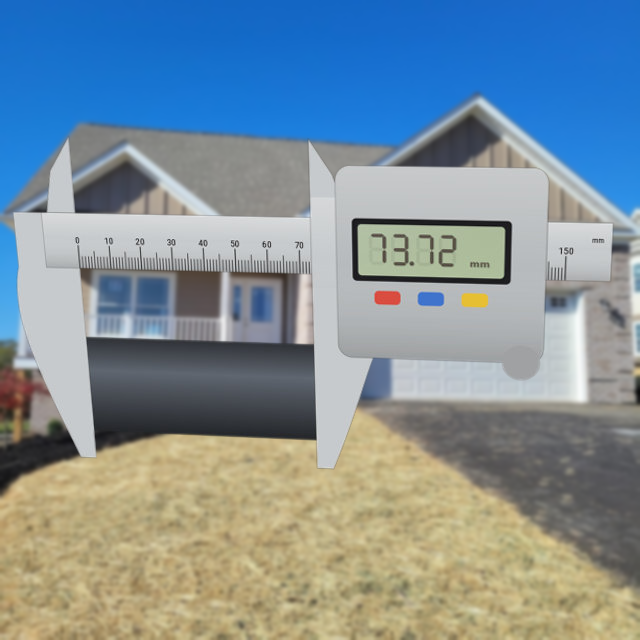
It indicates {"value": 73.72, "unit": "mm"}
